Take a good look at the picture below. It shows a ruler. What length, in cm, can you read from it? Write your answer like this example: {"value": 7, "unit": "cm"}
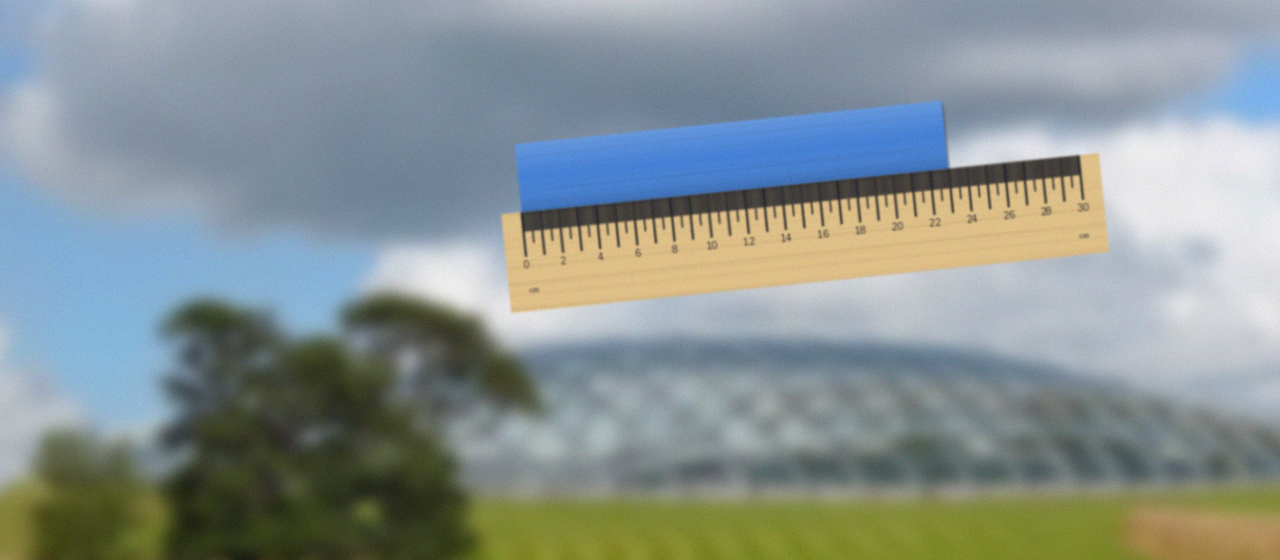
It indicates {"value": 23, "unit": "cm"}
